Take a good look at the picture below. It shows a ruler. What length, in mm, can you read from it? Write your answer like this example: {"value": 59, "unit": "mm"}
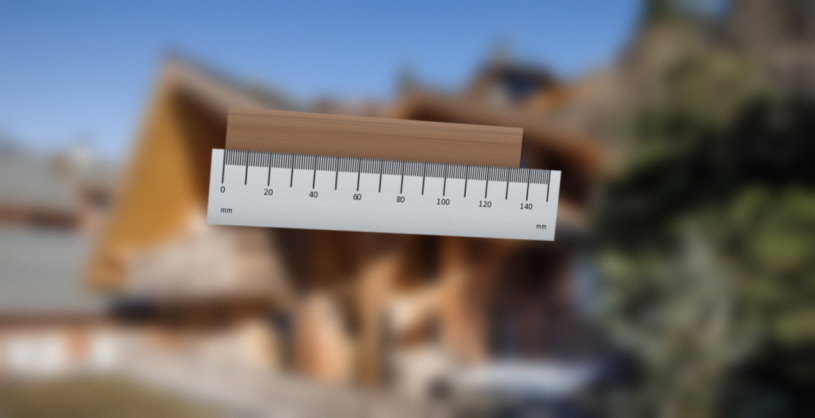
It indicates {"value": 135, "unit": "mm"}
